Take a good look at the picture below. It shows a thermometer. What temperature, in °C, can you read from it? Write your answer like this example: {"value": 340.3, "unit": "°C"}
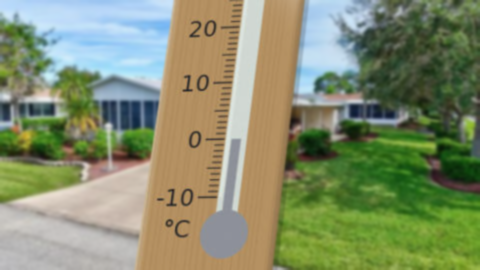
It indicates {"value": 0, "unit": "°C"}
